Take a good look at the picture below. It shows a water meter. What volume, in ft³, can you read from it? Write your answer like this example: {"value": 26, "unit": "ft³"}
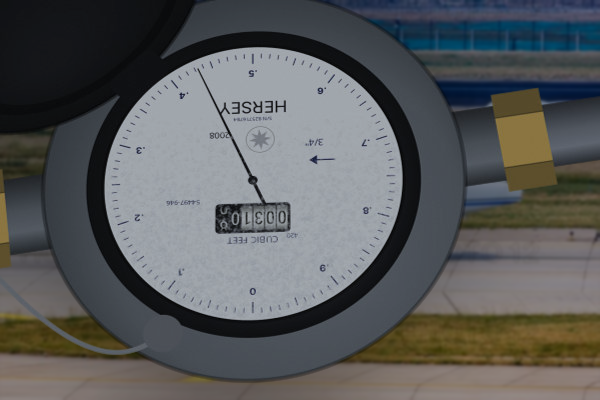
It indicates {"value": 3108.43, "unit": "ft³"}
